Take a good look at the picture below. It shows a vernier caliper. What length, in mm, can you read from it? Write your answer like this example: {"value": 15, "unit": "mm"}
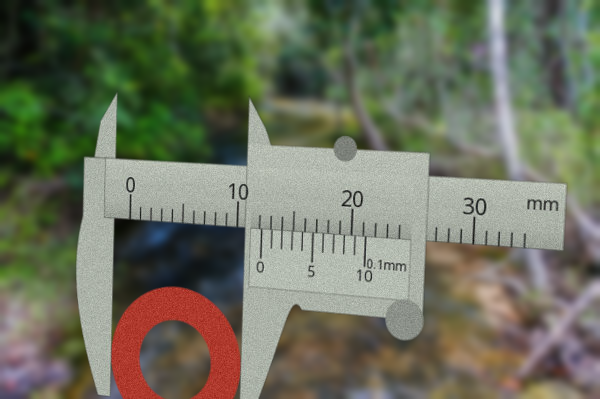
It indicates {"value": 12.2, "unit": "mm"}
